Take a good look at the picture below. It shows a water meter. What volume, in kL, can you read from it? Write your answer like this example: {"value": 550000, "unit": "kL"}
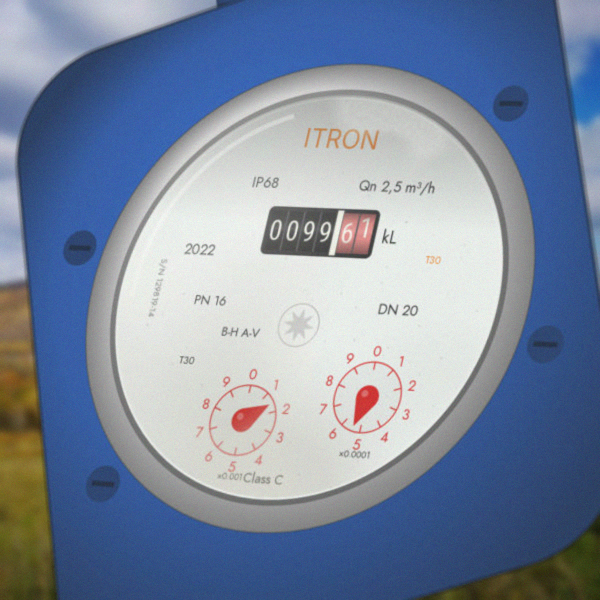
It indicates {"value": 99.6115, "unit": "kL"}
